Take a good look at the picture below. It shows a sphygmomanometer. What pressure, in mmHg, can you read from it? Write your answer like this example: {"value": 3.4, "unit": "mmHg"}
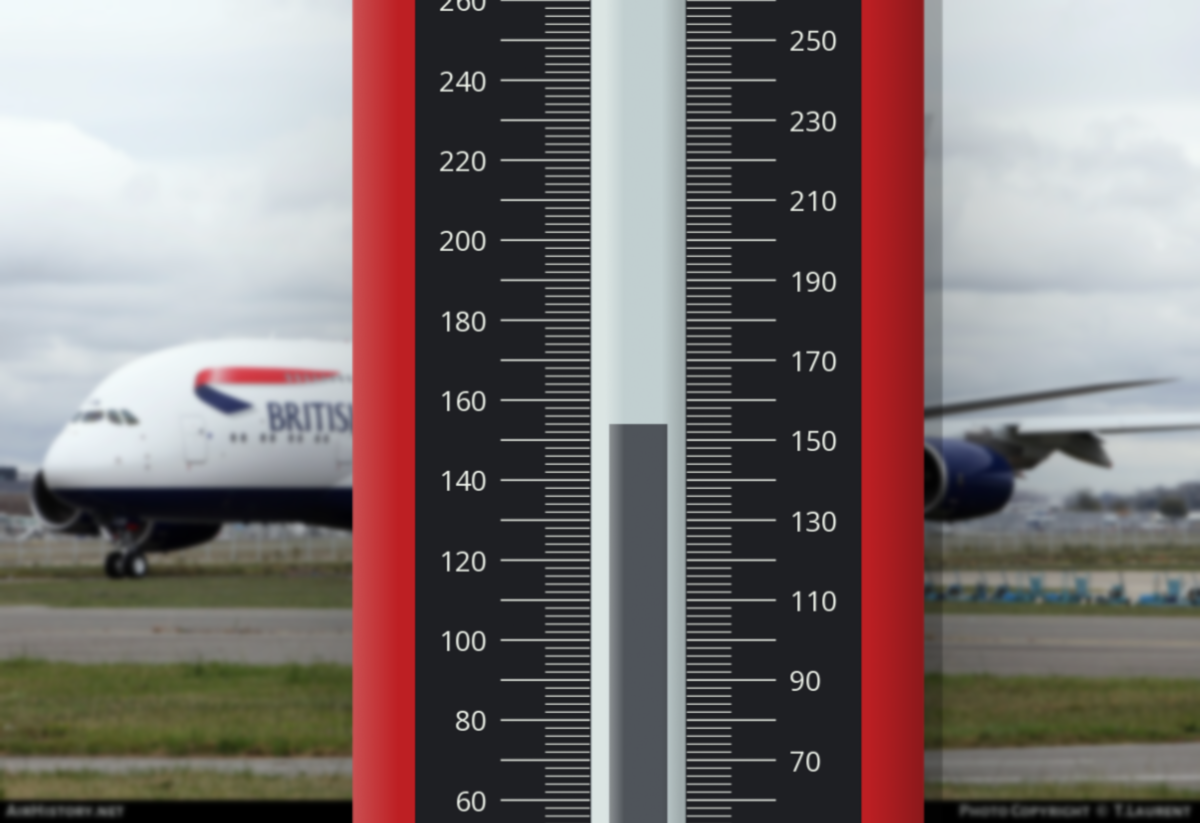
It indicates {"value": 154, "unit": "mmHg"}
